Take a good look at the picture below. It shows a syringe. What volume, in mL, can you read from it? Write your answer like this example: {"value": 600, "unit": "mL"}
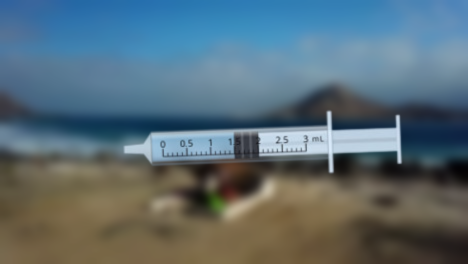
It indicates {"value": 1.5, "unit": "mL"}
